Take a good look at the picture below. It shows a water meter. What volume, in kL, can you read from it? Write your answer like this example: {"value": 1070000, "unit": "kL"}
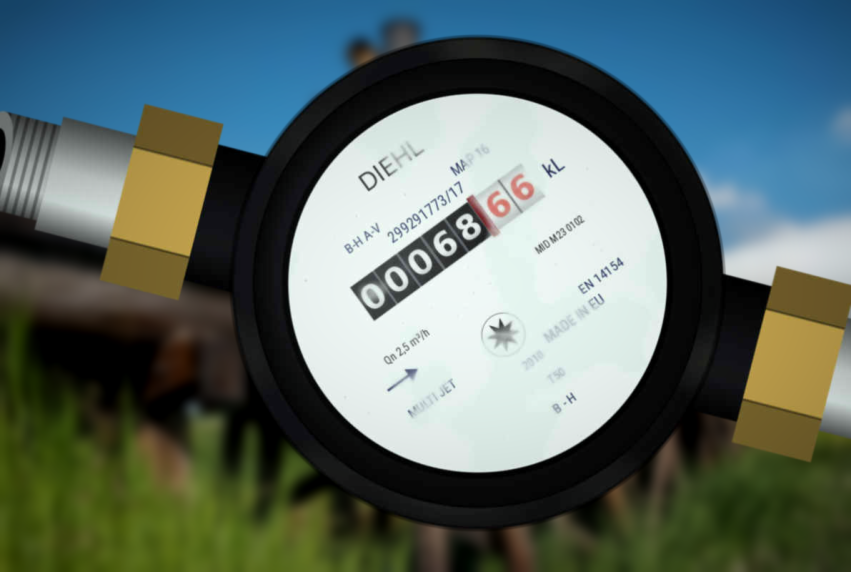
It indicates {"value": 68.66, "unit": "kL"}
